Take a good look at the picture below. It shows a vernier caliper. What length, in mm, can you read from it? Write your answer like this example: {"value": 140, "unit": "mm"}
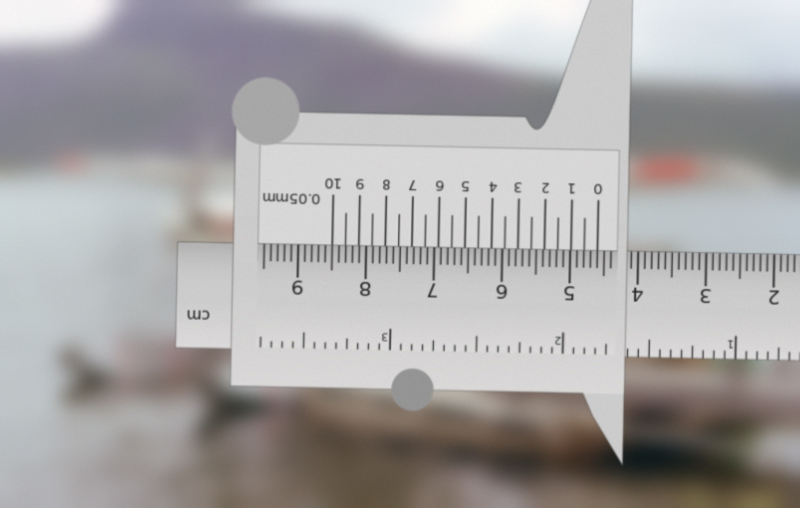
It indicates {"value": 46.0, "unit": "mm"}
